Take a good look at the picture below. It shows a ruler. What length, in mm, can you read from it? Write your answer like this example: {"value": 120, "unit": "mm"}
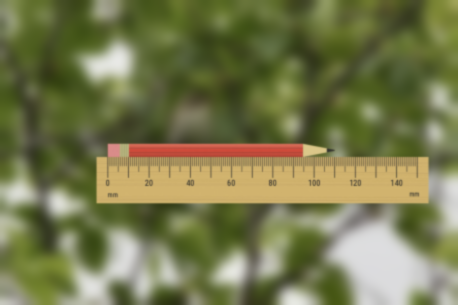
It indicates {"value": 110, "unit": "mm"}
